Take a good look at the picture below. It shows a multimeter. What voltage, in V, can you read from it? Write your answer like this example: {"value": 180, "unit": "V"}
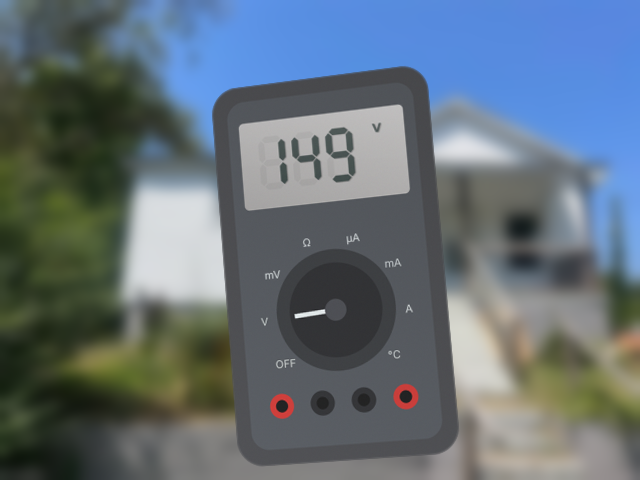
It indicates {"value": 149, "unit": "V"}
